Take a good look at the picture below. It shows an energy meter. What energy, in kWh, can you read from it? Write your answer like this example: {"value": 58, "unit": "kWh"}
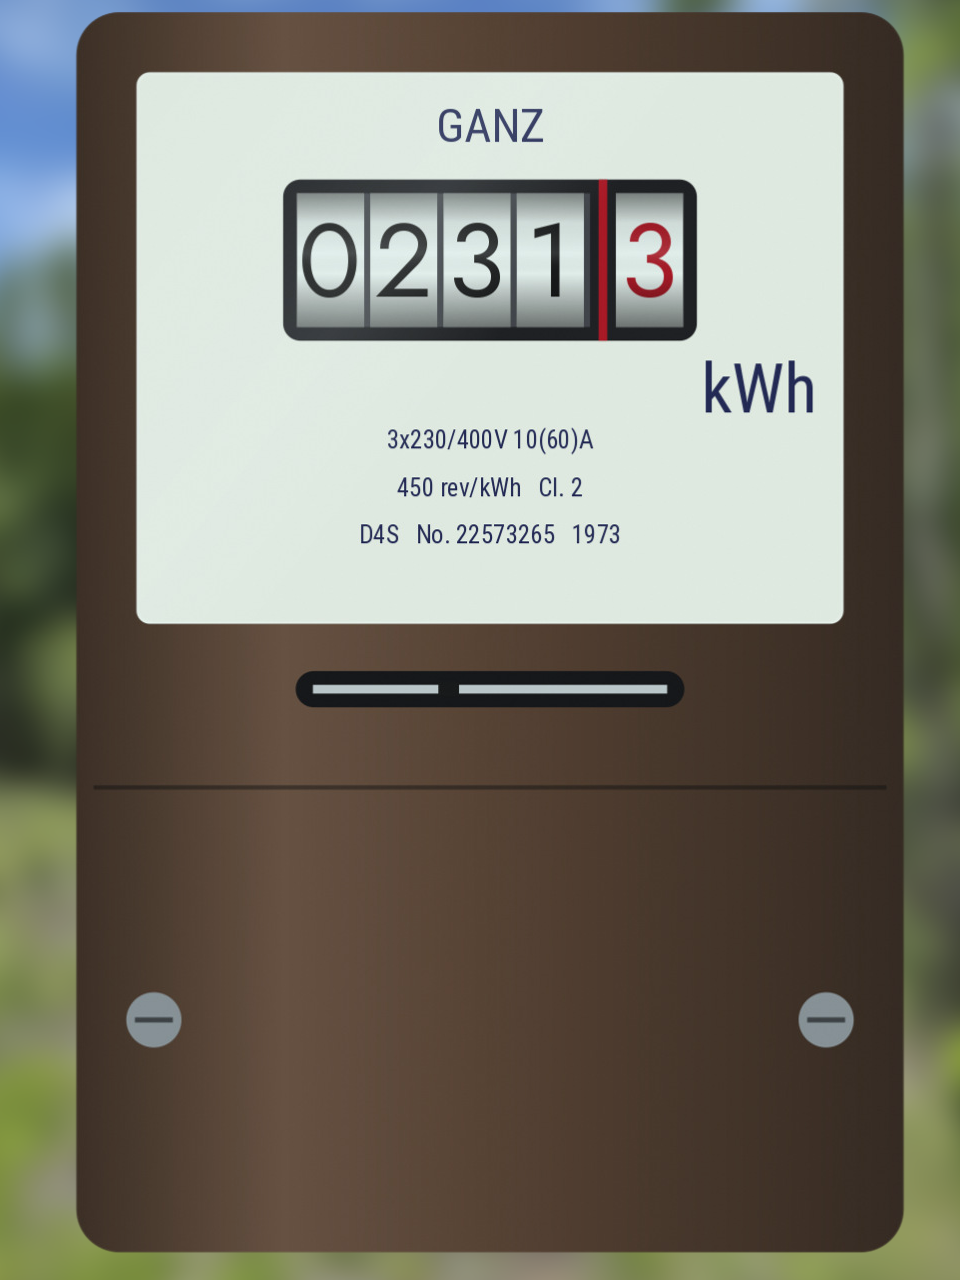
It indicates {"value": 231.3, "unit": "kWh"}
